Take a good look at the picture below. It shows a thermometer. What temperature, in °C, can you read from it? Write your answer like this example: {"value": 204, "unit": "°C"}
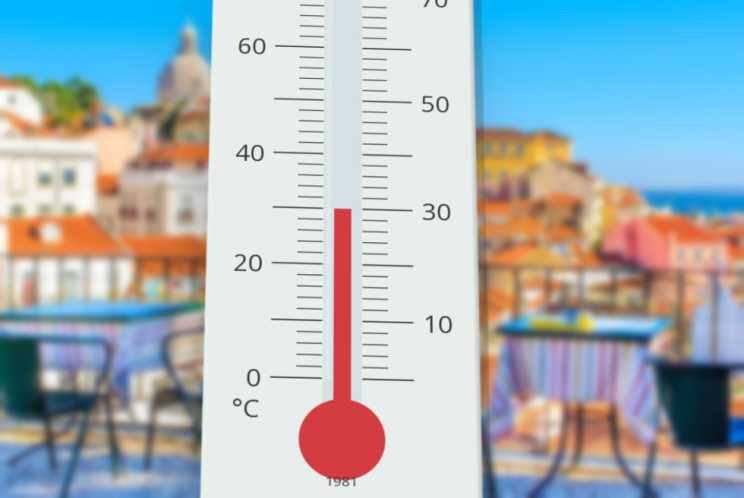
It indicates {"value": 30, "unit": "°C"}
